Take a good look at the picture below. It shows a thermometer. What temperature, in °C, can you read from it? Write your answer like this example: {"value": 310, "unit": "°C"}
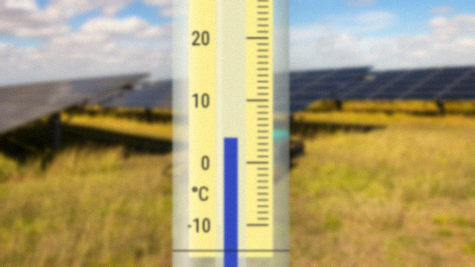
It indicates {"value": 4, "unit": "°C"}
